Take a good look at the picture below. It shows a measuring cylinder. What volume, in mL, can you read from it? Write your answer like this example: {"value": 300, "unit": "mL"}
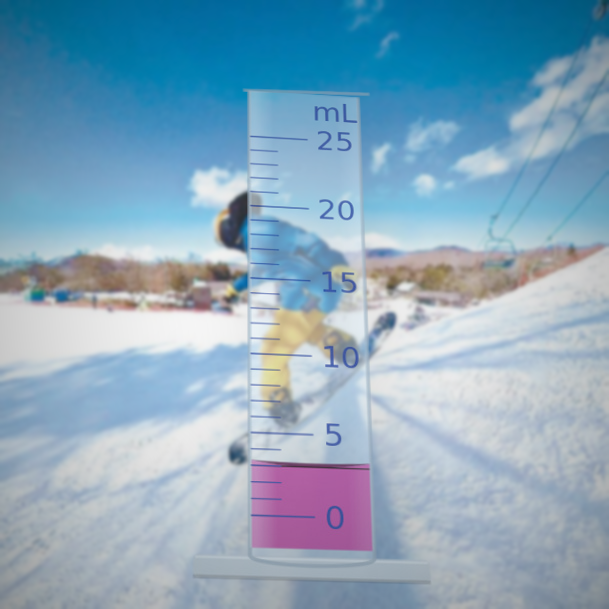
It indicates {"value": 3, "unit": "mL"}
